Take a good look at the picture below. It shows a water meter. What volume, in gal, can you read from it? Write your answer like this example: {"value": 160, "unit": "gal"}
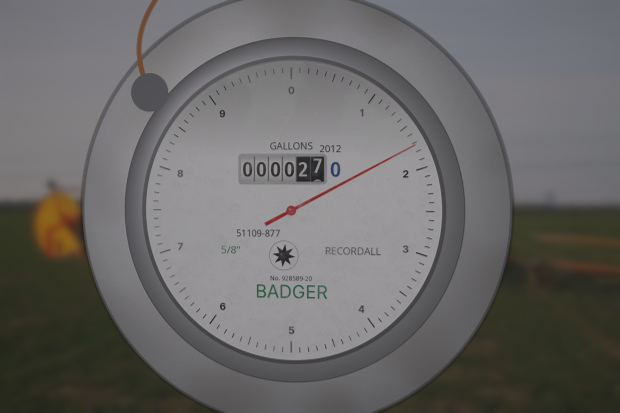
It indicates {"value": 271.7, "unit": "gal"}
